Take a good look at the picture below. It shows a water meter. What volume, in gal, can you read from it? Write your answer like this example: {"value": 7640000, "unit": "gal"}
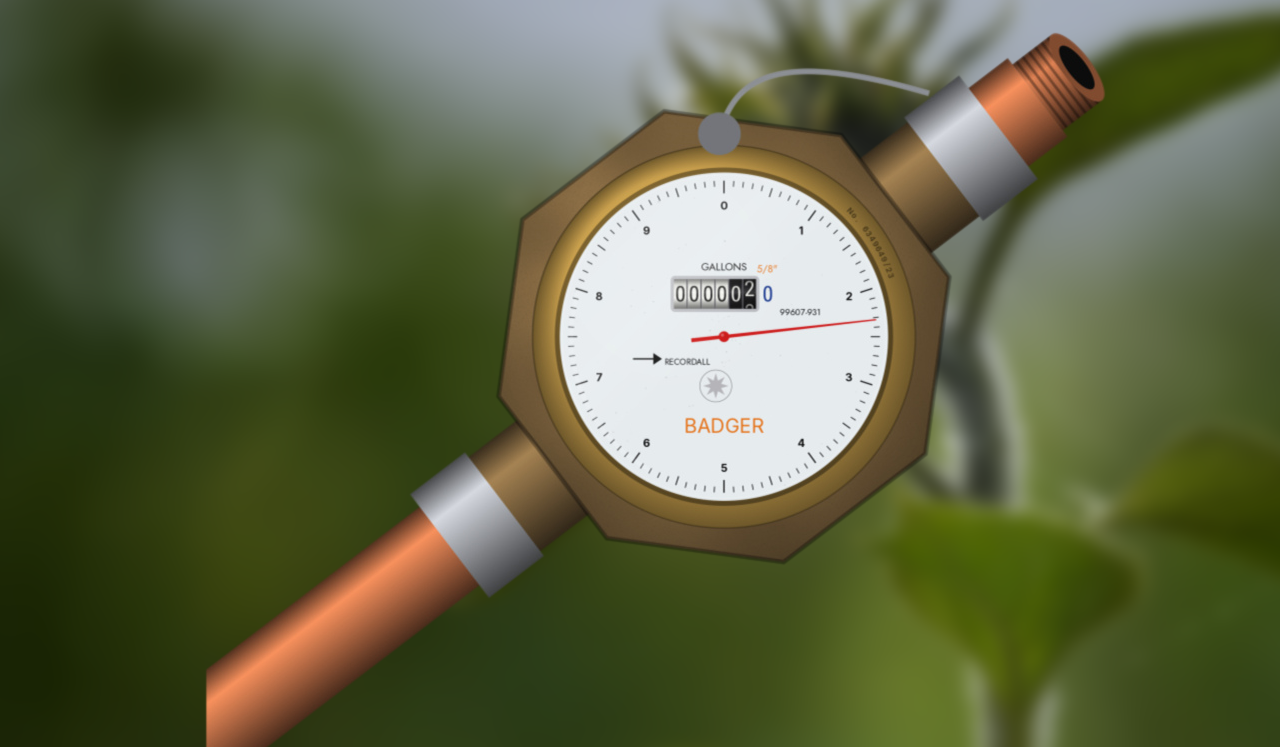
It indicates {"value": 22.3, "unit": "gal"}
